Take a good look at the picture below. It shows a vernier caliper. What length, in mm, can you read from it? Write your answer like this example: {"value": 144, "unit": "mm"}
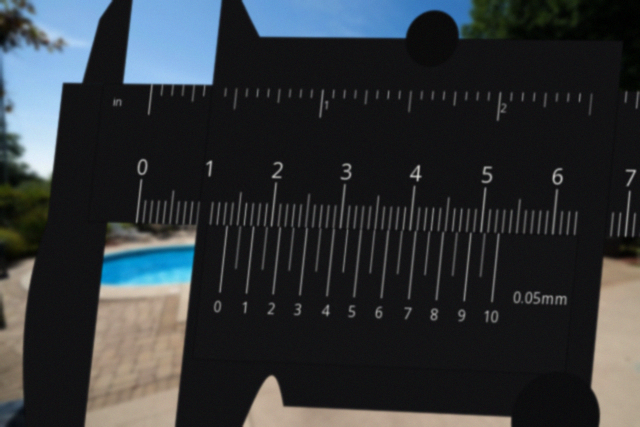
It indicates {"value": 13.5, "unit": "mm"}
